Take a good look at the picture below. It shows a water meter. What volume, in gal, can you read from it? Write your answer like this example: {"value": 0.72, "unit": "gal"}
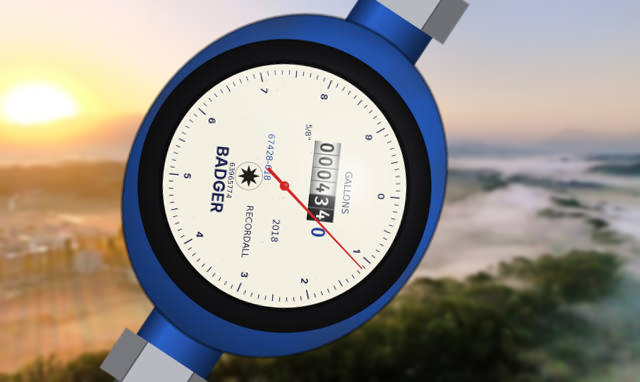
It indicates {"value": 4341.1, "unit": "gal"}
